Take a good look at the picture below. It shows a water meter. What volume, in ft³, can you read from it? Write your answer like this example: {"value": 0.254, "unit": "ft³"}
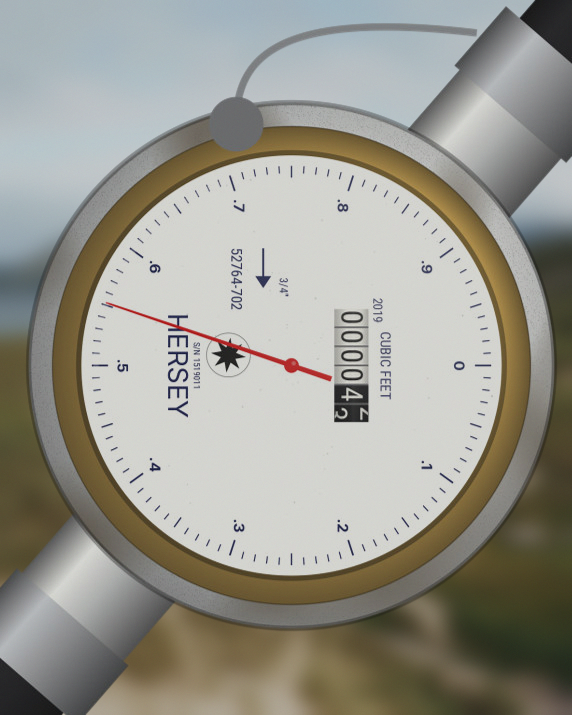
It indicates {"value": 42.55, "unit": "ft³"}
